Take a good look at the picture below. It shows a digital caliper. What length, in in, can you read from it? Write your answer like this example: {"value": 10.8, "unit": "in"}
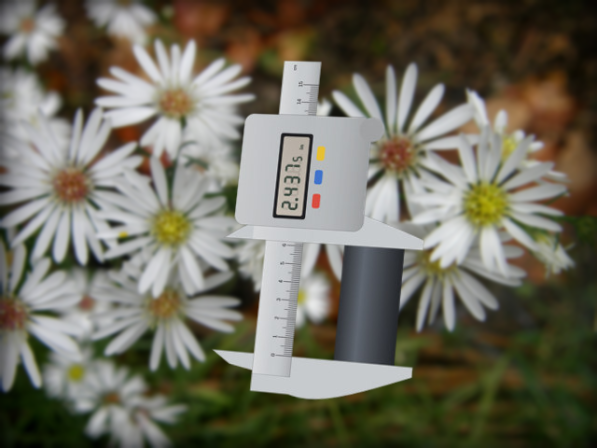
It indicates {"value": 2.4375, "unit": "in"}
